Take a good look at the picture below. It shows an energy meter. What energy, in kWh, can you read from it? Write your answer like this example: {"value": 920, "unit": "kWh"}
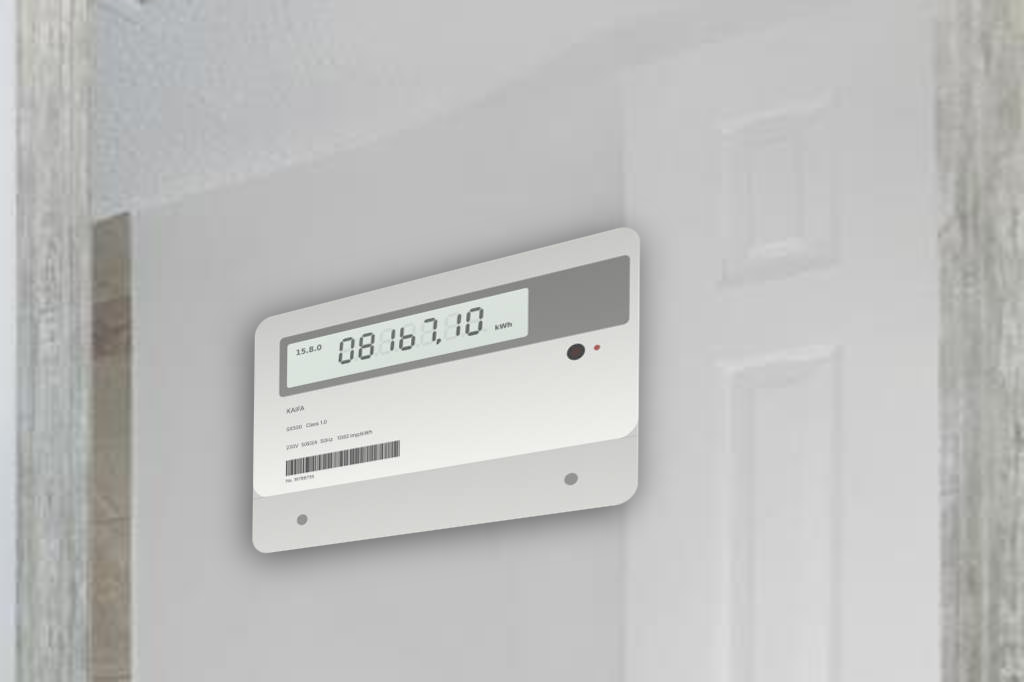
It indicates {"value": 8167.10, "unit": "kWh"}
